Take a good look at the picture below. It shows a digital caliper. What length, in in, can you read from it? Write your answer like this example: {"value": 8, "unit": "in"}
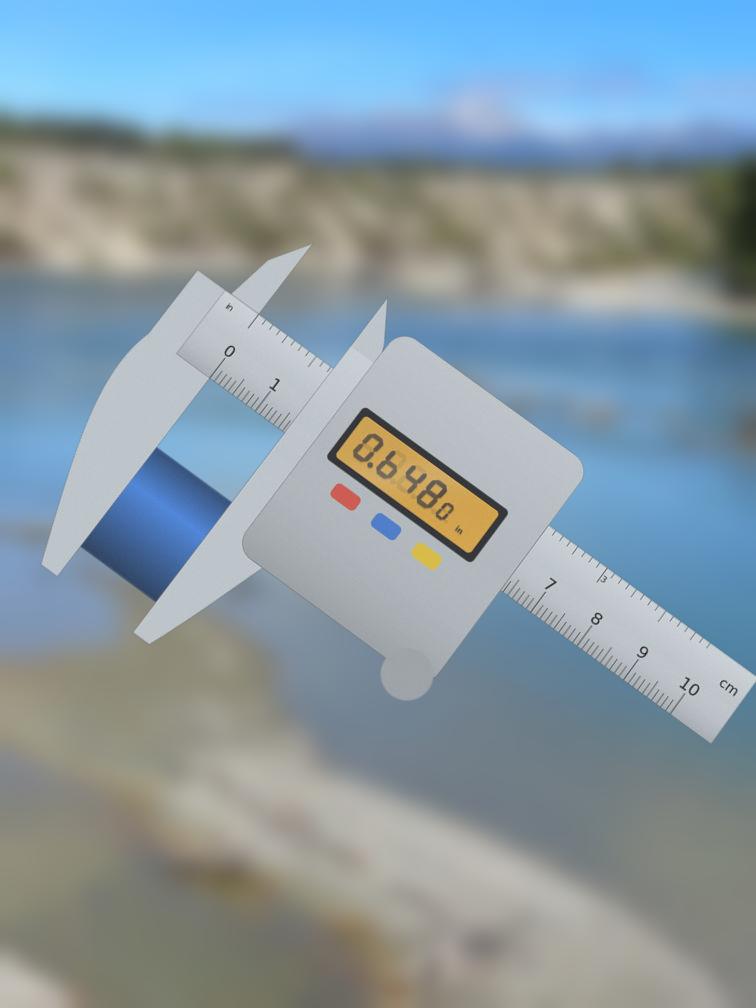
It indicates {"value": 0.6480, "unit": "in"}
